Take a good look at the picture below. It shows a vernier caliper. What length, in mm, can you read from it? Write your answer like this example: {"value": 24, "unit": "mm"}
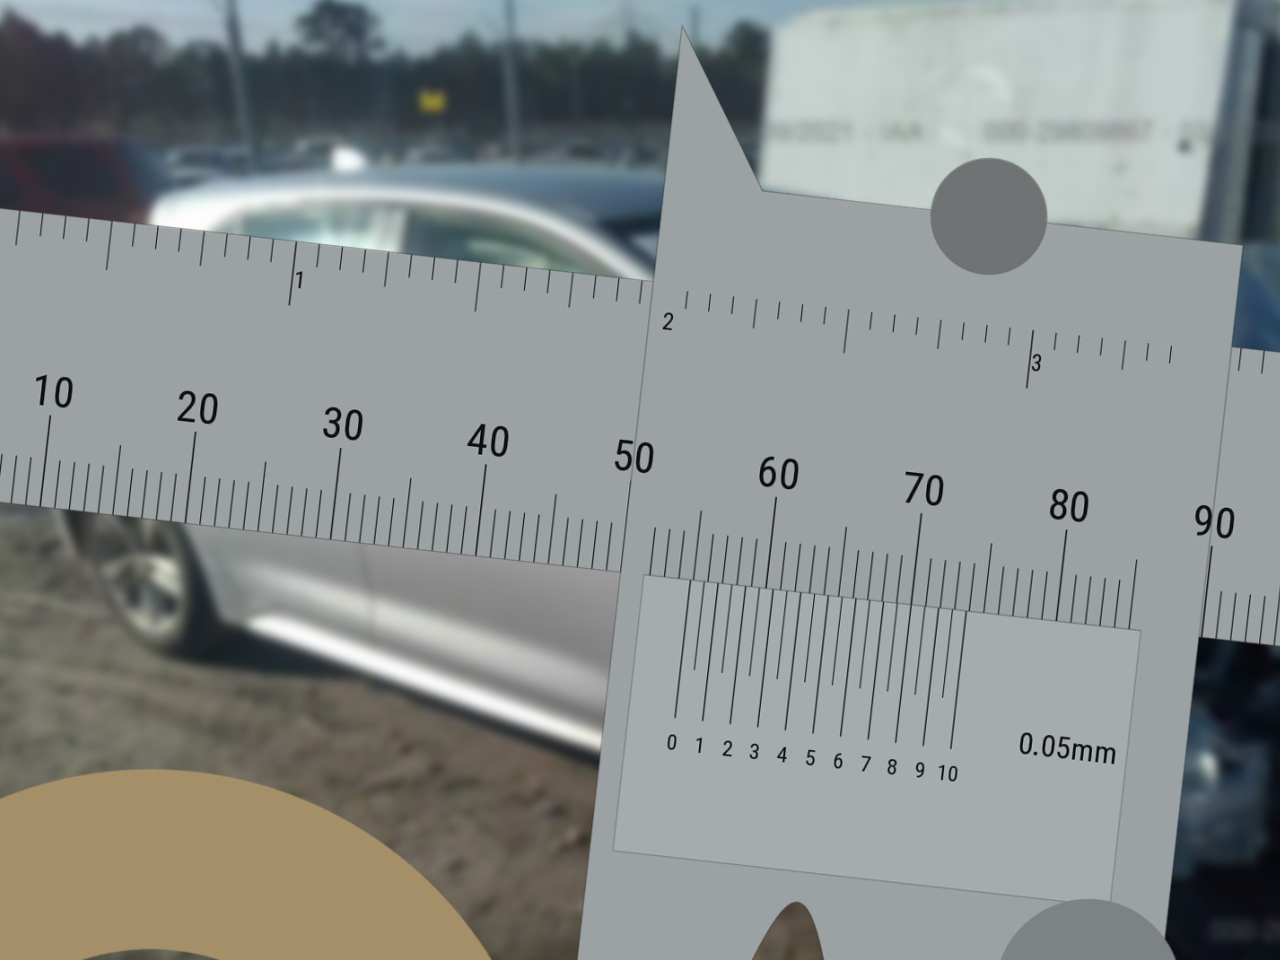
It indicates {"value": 54.8, "unit": "mm"}
